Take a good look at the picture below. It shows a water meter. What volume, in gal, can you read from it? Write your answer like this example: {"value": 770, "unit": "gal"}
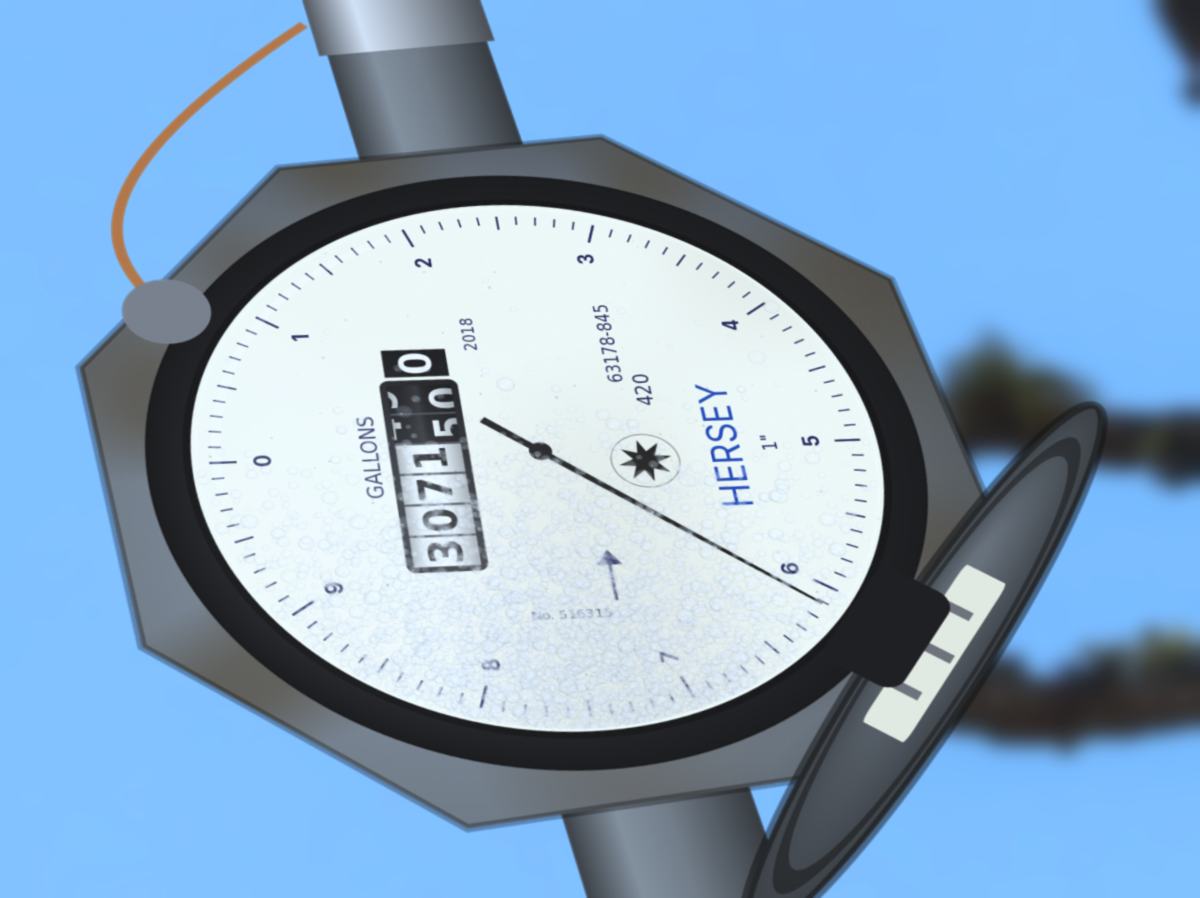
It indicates {"value": 3071496.1, "unit": "gal"}
